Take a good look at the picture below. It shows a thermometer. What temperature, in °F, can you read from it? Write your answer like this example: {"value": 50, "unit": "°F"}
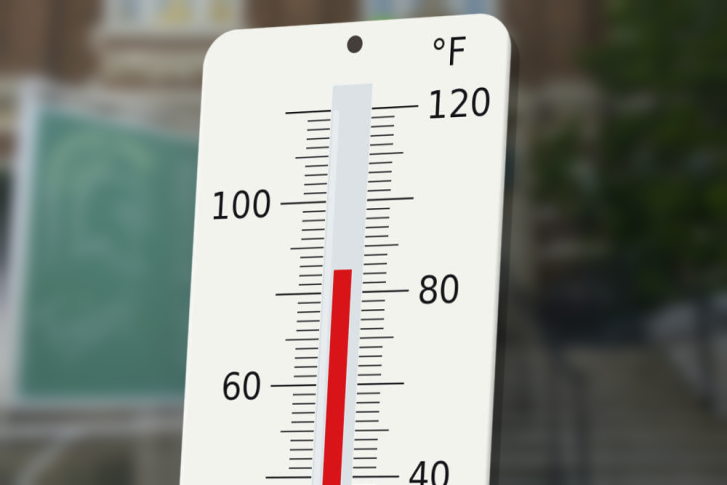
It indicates {"value": 85, "unit": "°F"}
